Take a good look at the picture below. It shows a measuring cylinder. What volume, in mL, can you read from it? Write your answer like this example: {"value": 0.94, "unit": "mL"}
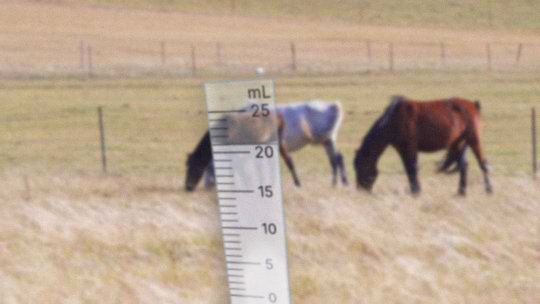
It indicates {"value": 21, "unit": "mL"}
